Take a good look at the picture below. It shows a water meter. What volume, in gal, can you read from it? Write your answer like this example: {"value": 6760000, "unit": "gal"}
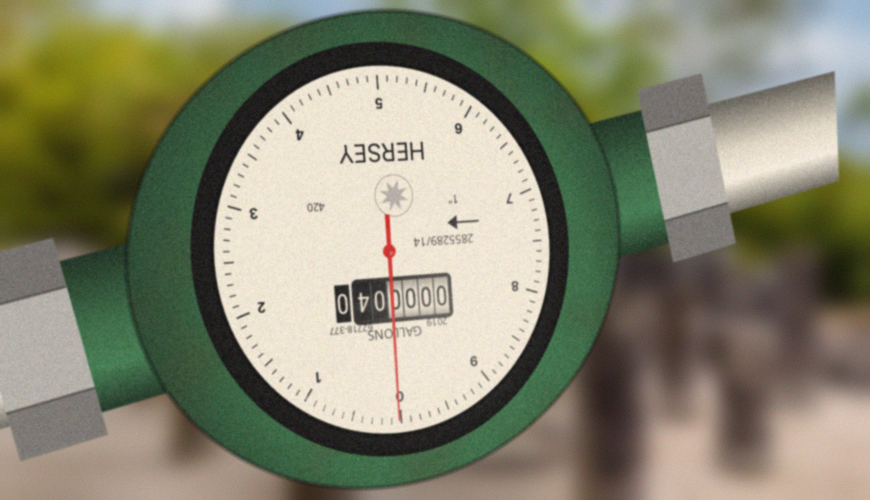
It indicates {"value": 40.0, "unit": "gal"}
